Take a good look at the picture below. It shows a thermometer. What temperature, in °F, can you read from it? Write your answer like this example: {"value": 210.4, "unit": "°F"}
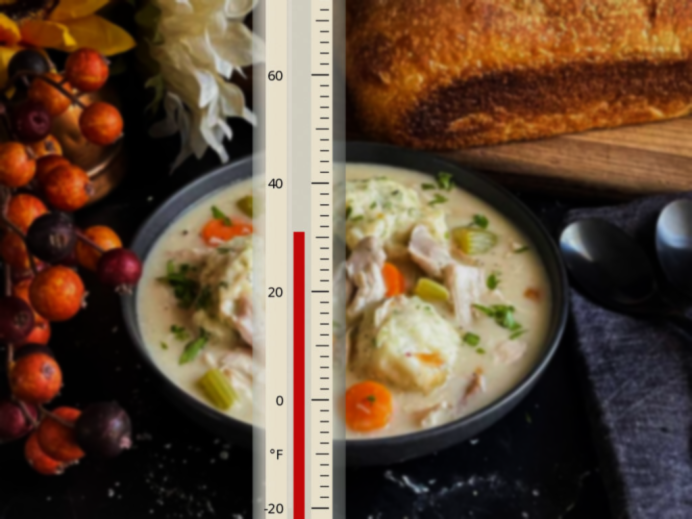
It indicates {"value": 31, "unit": "°F"}
